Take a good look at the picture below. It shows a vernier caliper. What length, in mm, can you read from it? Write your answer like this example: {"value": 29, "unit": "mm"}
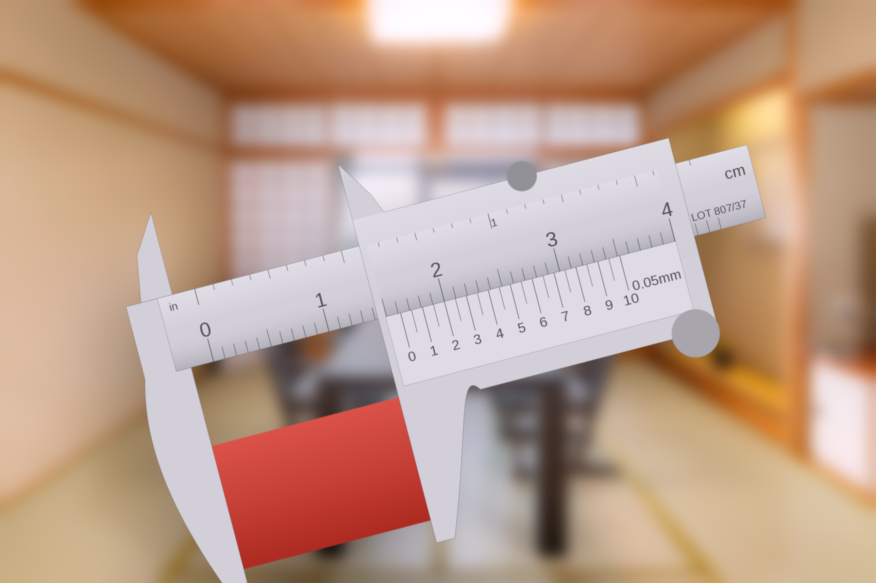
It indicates {"value": 16.2, "unit": "mm"}
